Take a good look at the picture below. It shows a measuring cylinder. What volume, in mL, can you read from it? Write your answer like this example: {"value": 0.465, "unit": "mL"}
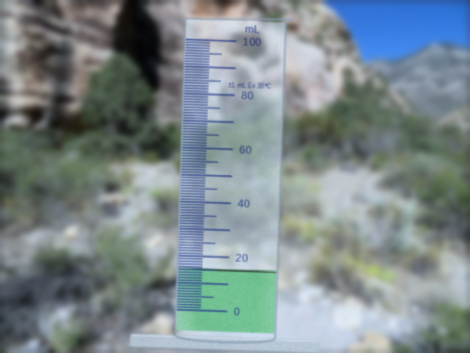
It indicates {"value": 15, "unit": "mL"}
